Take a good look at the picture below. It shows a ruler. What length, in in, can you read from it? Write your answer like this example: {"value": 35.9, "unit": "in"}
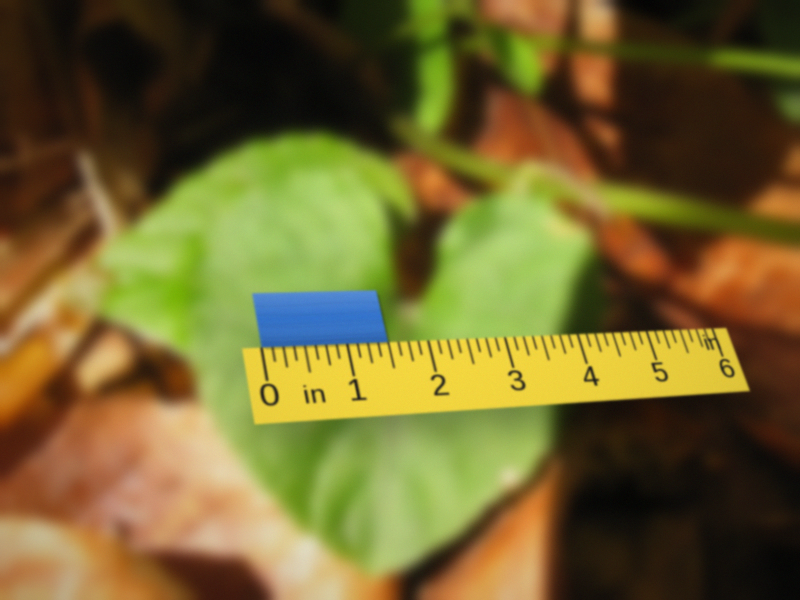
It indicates {"value": 1.5, "unit": "in"}
